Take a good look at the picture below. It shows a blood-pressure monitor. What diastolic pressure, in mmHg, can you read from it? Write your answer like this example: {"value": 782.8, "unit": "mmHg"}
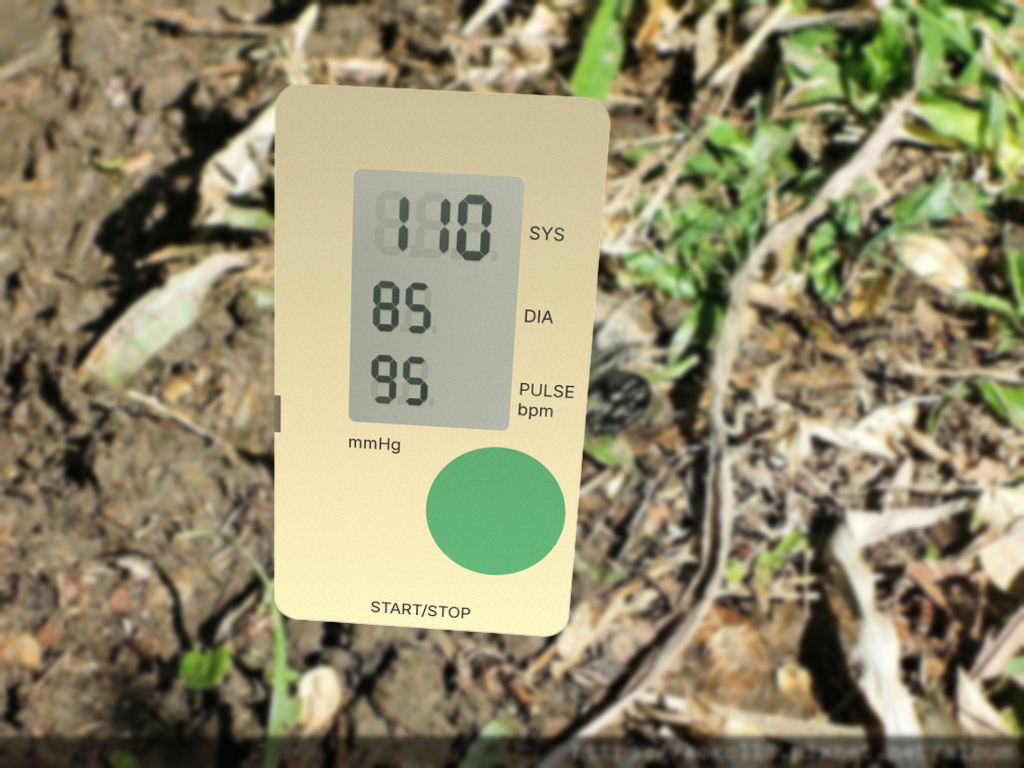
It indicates {"value": 85, "unit": "mmHg"}
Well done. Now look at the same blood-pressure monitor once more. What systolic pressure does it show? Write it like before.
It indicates {"value": 110, "unit": "mmHg"}
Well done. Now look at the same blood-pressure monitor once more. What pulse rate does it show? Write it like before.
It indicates {"value": 95, "unit": "bpm"}
